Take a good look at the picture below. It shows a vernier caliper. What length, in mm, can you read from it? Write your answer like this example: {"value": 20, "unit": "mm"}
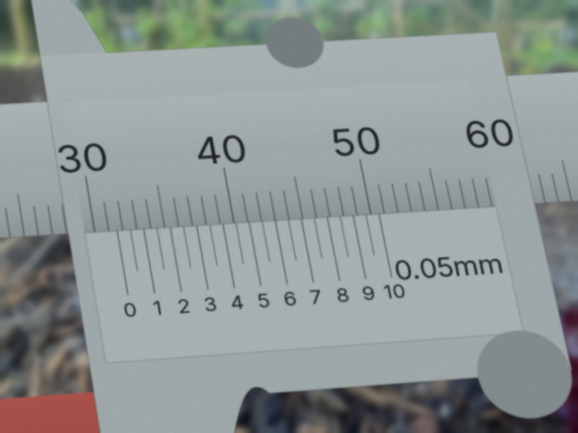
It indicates {"value": 31.6, "unit": "mm"}
